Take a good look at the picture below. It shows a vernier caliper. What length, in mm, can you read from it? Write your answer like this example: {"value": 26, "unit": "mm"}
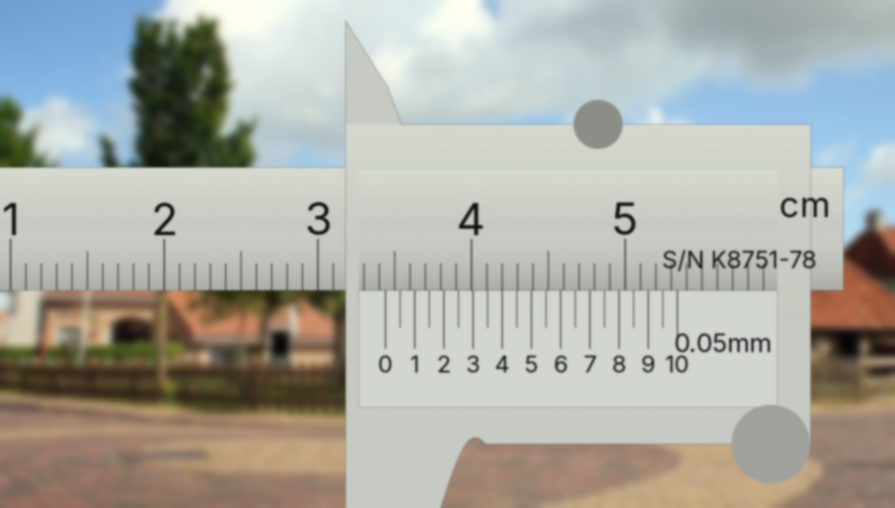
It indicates {"value": 34.4, "unit": "mm"}
